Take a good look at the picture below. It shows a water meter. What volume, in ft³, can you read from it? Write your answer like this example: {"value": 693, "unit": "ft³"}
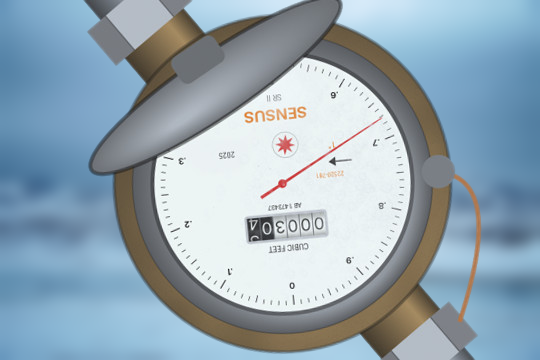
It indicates {"value": 303.67, "unit": "ft³"}
